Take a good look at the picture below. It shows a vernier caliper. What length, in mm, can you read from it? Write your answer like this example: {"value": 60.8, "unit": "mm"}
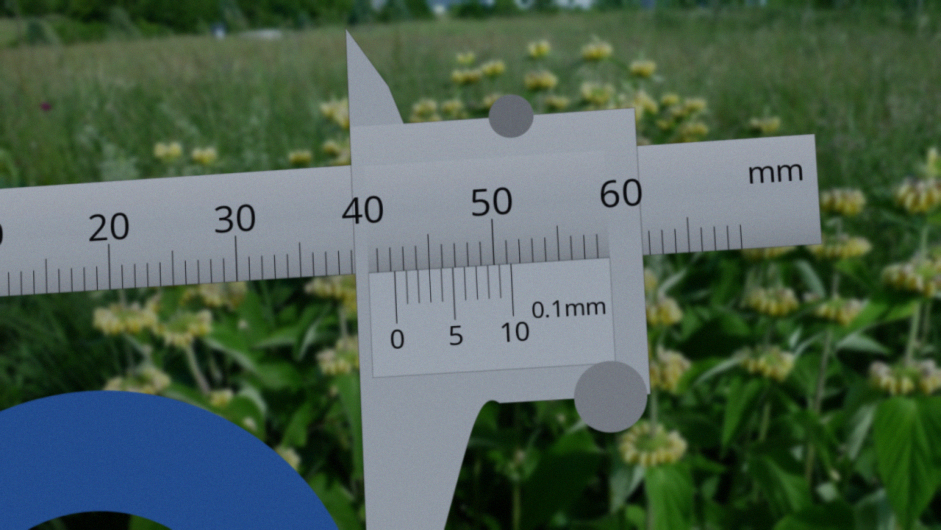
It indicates {"value": 42.3, "unit": "mm"}
